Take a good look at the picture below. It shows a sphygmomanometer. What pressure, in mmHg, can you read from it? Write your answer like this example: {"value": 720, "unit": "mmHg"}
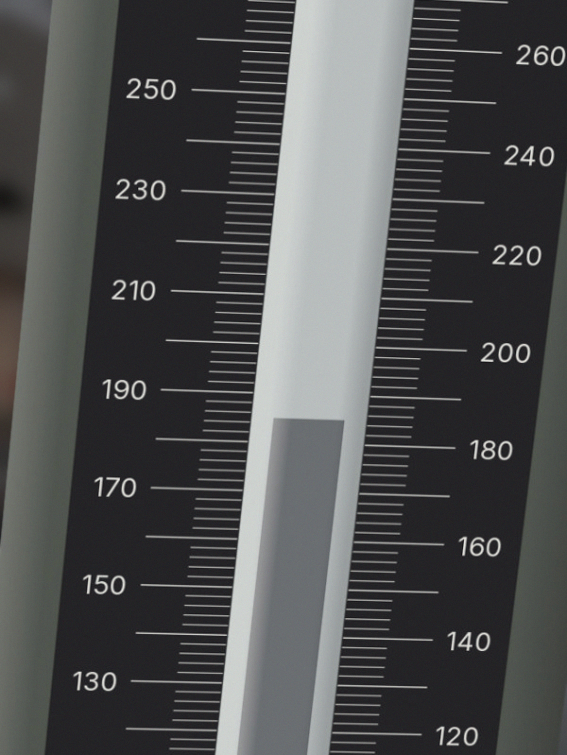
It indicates {"value": 185, "unit": "mmHg"}
